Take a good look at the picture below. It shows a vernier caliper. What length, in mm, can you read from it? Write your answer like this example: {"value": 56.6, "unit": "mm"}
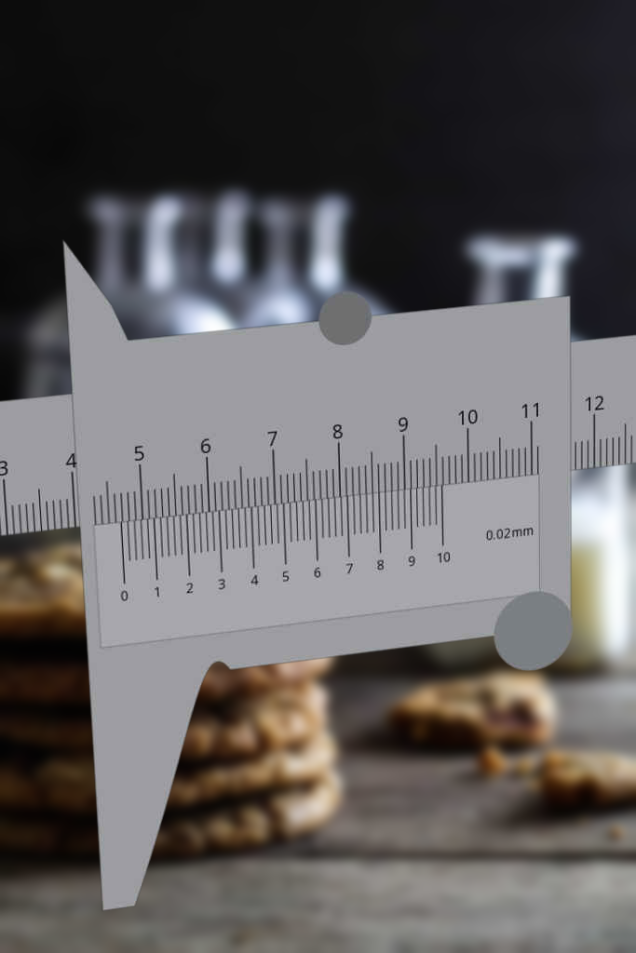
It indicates {"value": 46.8, "unit": "mm"}
